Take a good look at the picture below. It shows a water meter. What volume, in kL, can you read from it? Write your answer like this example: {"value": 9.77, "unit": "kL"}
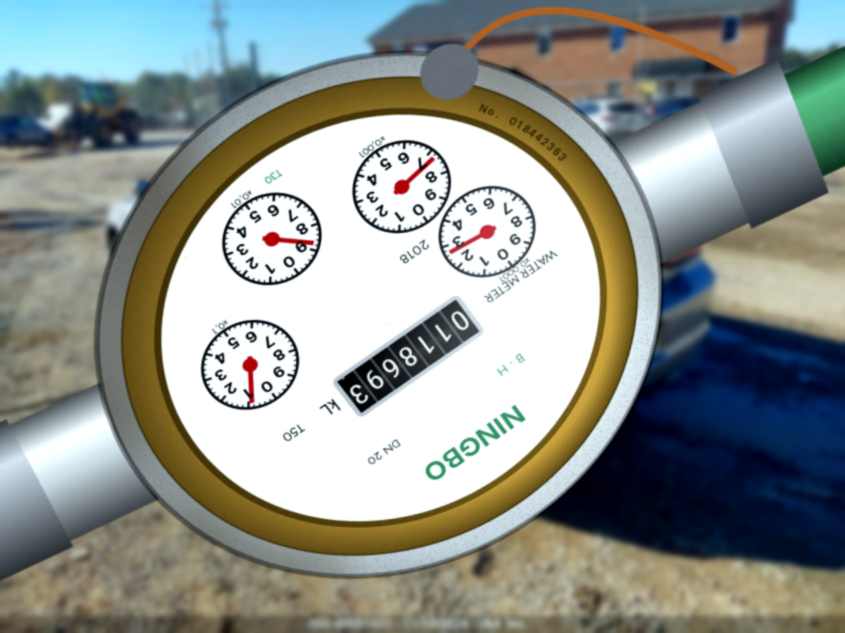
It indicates {"value": 118693.0872, "unit": "kL"}
